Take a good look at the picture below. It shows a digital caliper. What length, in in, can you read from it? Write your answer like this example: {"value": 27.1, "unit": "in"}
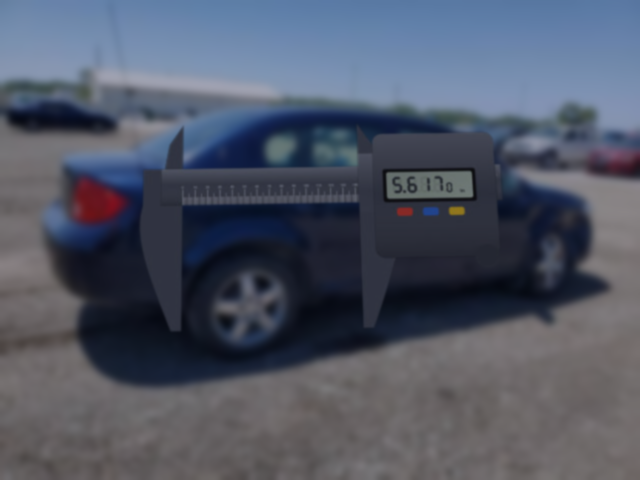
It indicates {"value": 5.6170, "unit": "in"}
